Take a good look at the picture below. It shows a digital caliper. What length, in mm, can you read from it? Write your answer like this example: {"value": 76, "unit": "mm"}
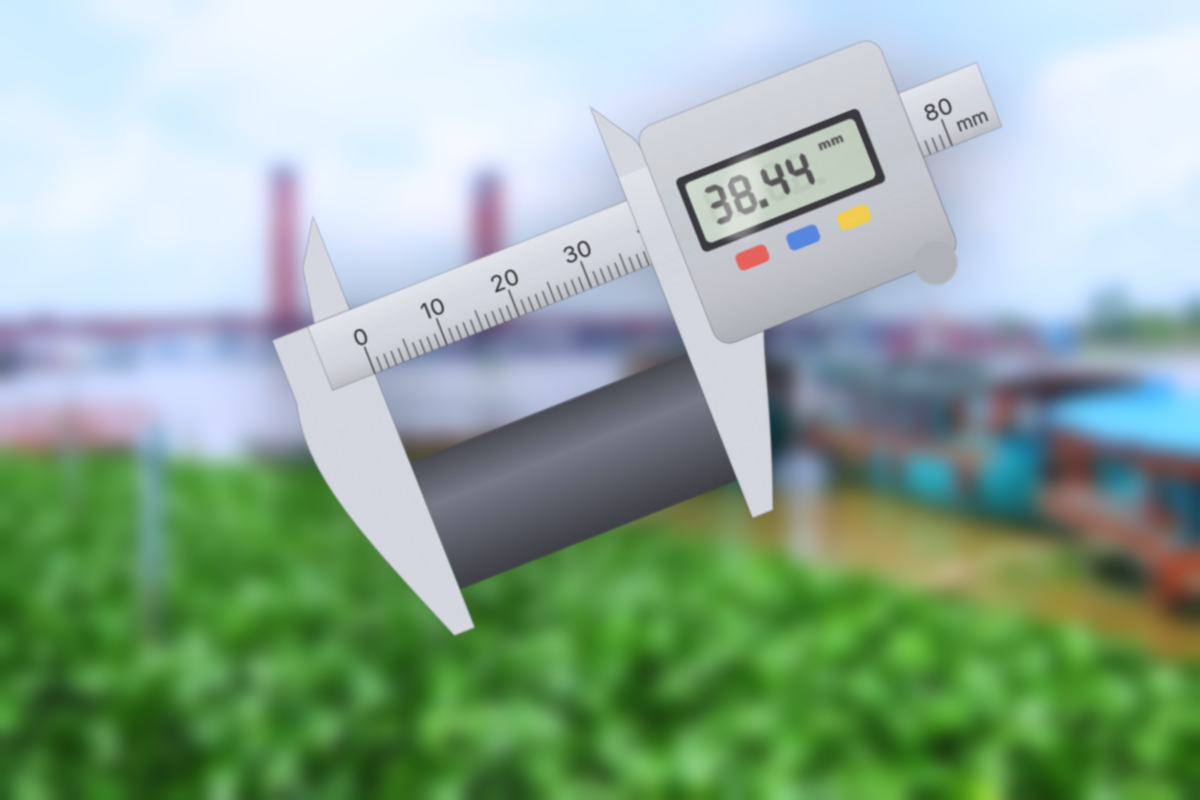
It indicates {"value": 38.44, "unit": "mm"}
